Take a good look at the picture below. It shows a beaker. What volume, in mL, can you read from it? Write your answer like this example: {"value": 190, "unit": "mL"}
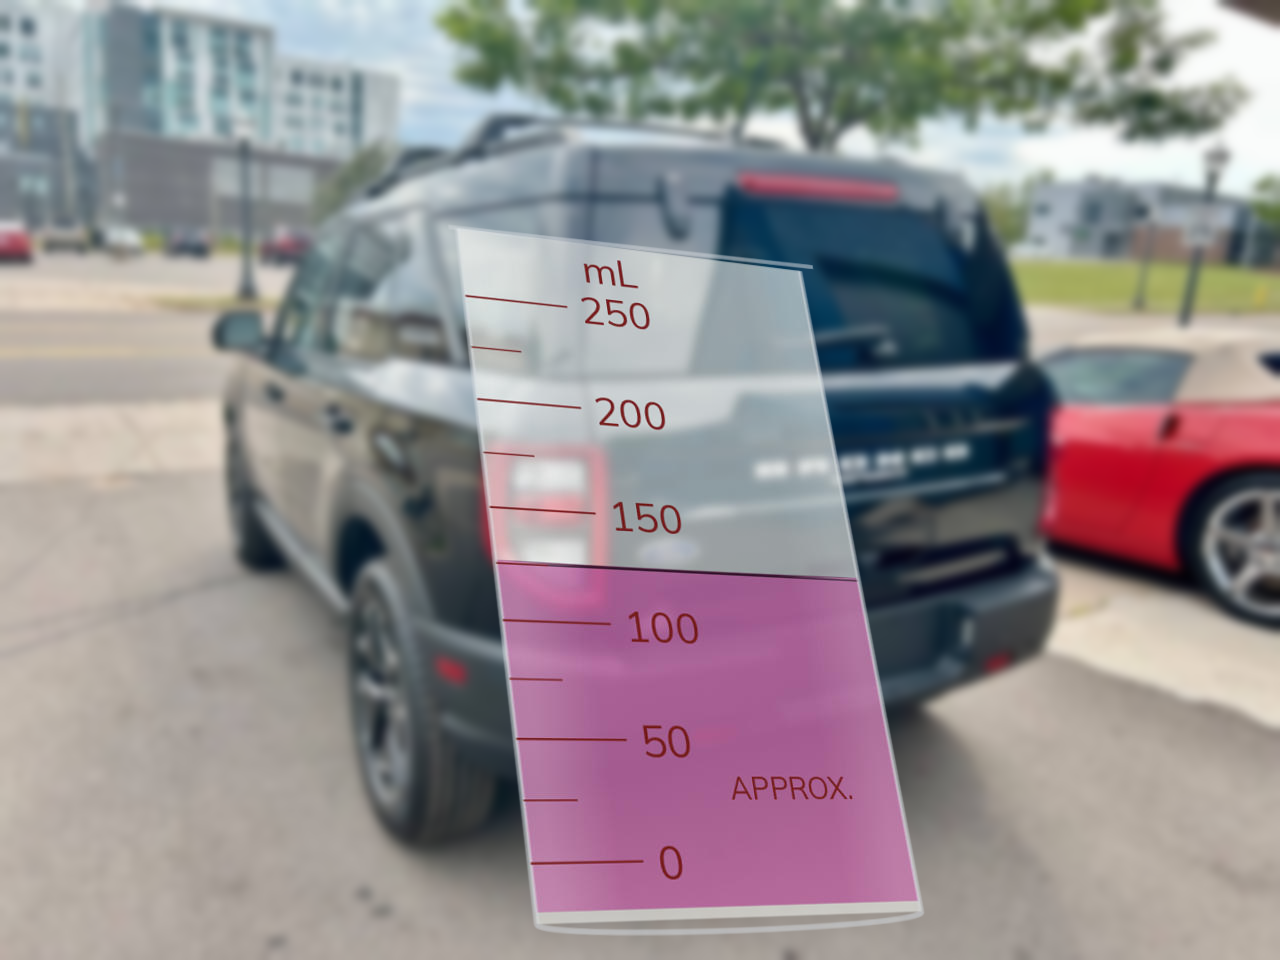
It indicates {"value": 125, "unit": "mL"}
